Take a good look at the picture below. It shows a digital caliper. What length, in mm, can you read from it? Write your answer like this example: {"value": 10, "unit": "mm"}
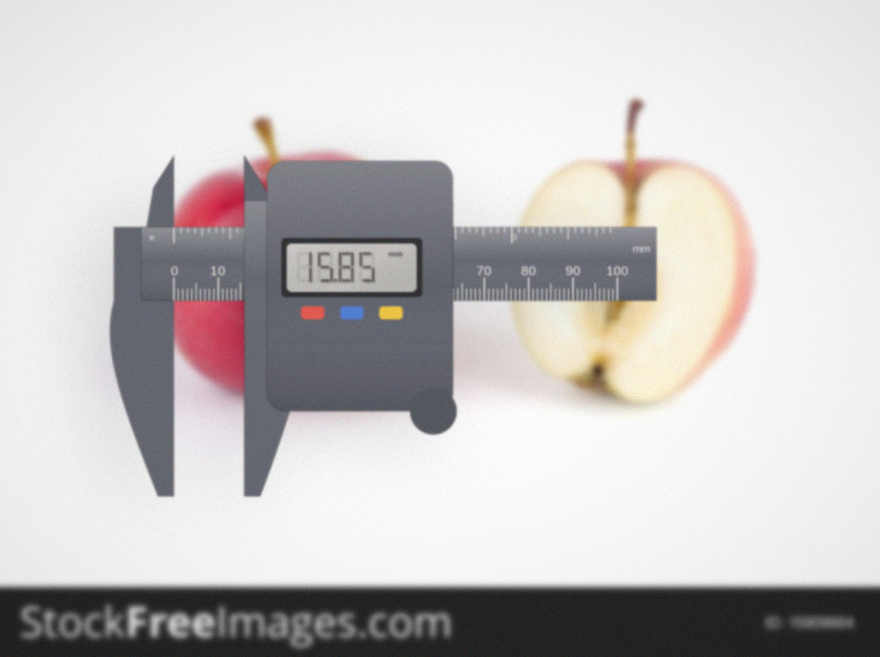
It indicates {"value": 15.85, "unit": "mm"}
